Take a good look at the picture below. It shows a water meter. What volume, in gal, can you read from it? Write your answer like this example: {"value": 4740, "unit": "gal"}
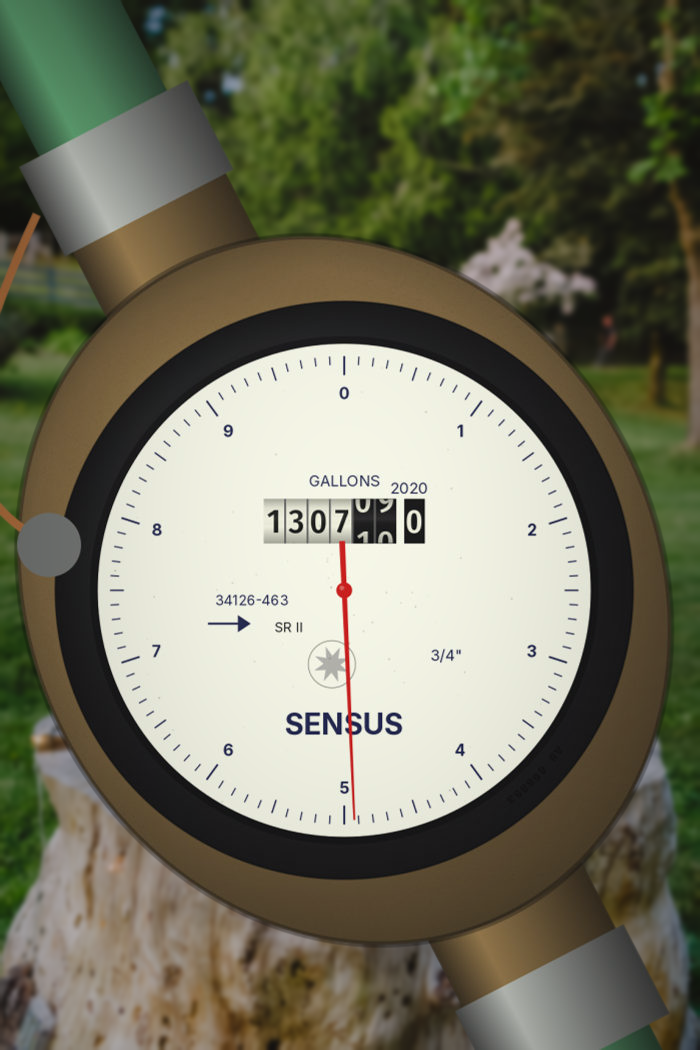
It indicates {"value": 1307094.9, "unit": "gal"}
